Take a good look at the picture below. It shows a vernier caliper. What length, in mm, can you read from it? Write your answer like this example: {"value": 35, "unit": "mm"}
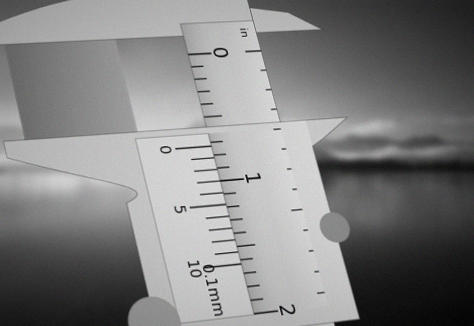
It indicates {"value": 7.3, "unit": "mm"}
